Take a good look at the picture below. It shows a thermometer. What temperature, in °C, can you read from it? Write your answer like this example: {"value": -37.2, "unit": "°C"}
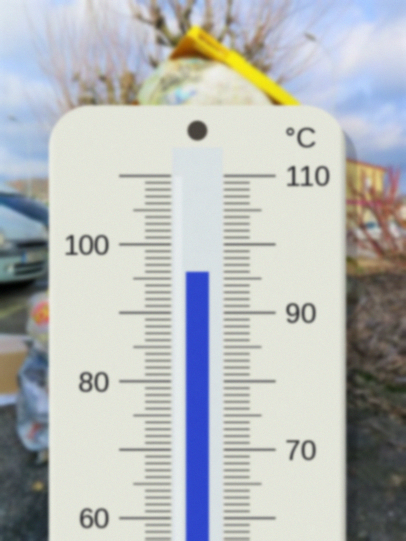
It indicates {"value": 96, "unit": "°C"}
